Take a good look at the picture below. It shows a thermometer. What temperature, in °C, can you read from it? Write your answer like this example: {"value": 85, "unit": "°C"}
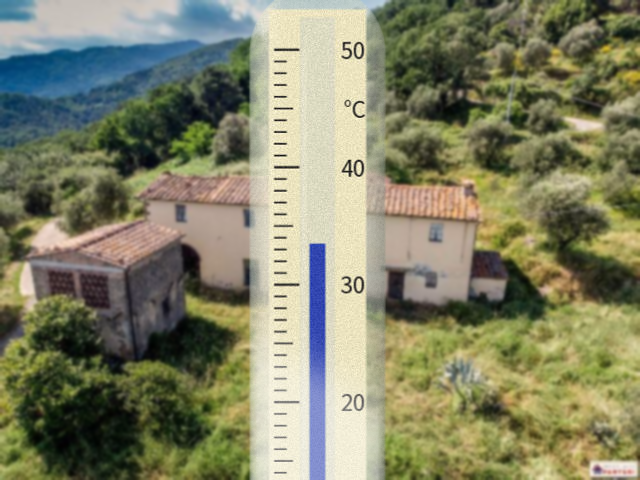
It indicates {"value": 33.5, "unit": "°C"}
